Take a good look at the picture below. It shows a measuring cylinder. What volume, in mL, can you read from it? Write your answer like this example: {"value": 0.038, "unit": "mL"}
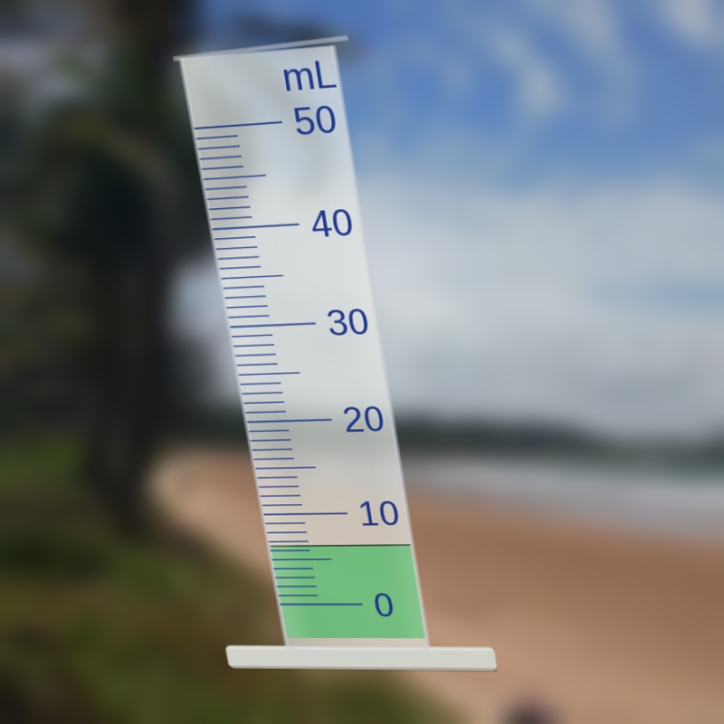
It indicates {"value": 6.5, "unit": "mL"}
